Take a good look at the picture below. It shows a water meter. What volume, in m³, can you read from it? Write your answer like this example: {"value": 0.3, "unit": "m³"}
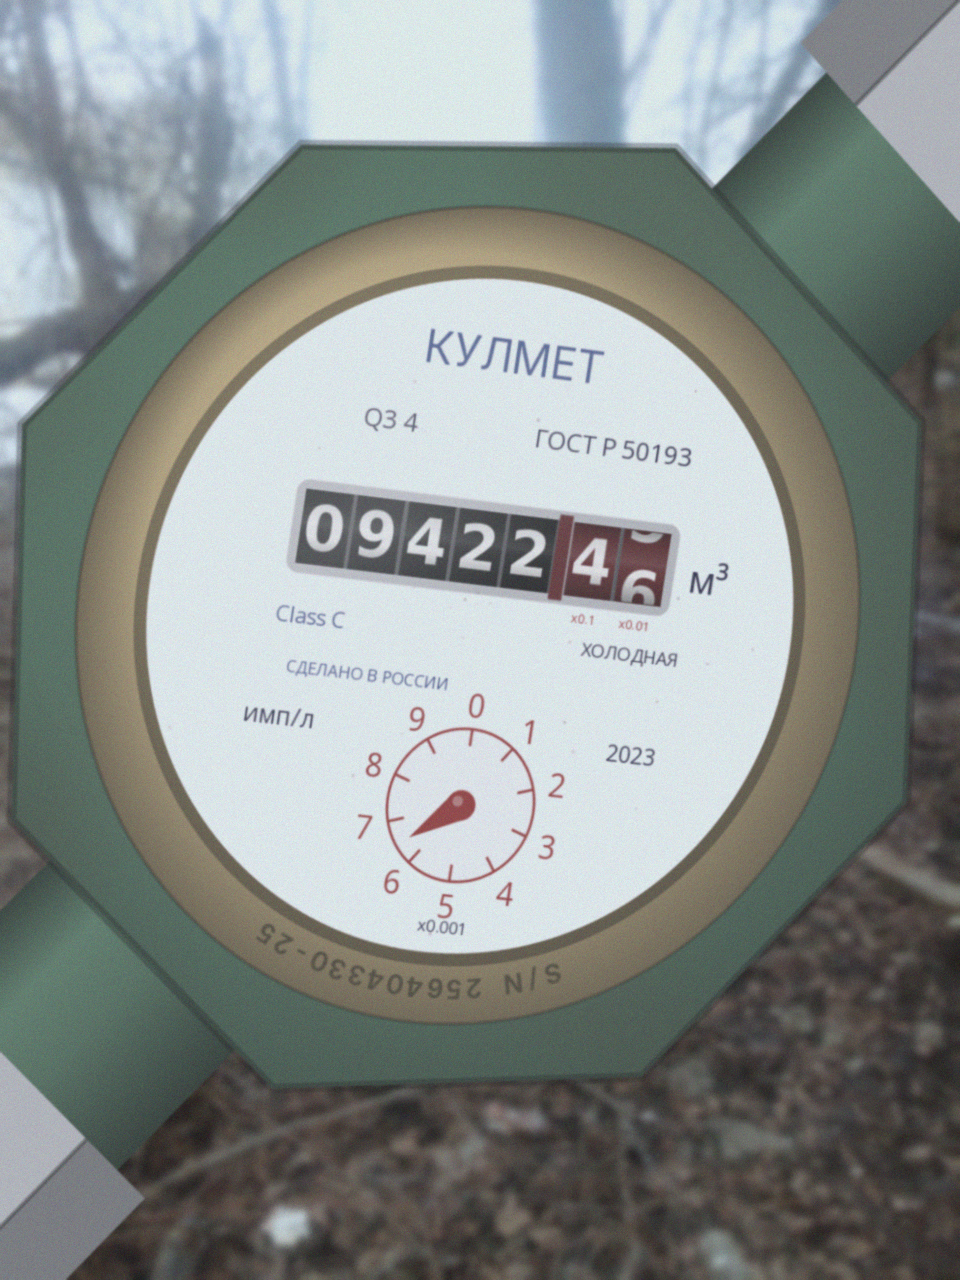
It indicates {"value": 9422.456, "unit": "m³"}
